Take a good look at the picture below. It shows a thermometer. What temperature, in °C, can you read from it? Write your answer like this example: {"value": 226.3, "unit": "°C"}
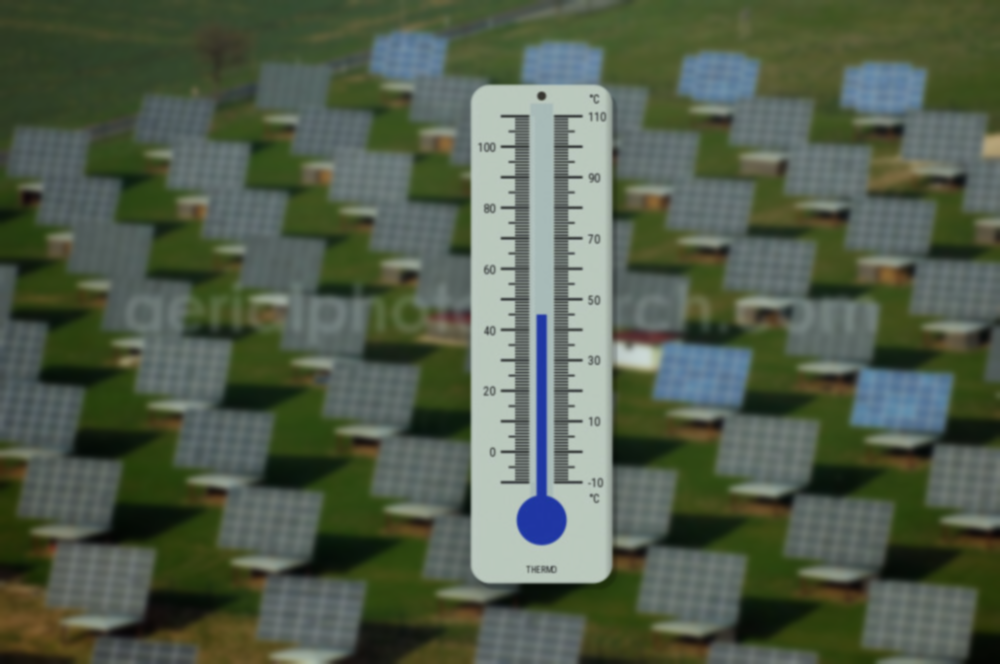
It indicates {"value": 45, "unit": "°C"}
